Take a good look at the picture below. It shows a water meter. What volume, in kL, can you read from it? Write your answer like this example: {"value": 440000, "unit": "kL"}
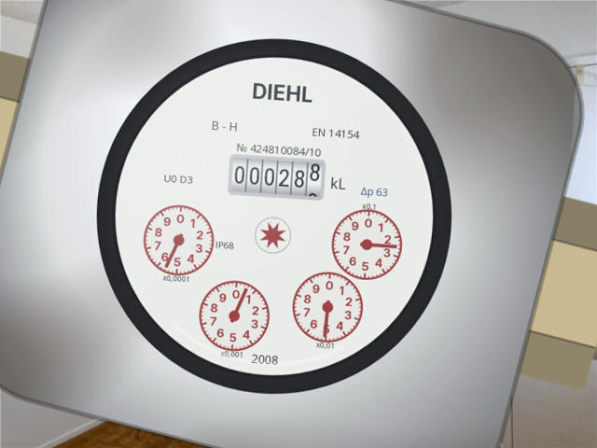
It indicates {"value": 288.2505, "unit": "kL"}
